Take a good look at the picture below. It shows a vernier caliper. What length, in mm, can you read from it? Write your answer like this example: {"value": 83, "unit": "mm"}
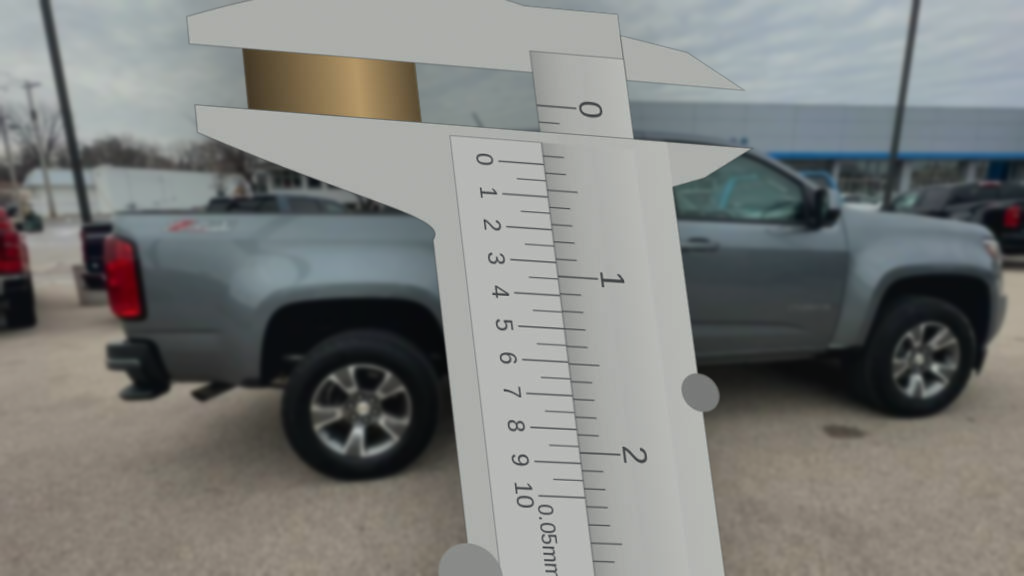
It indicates {"value": 3.5, "unit": "mm"}
